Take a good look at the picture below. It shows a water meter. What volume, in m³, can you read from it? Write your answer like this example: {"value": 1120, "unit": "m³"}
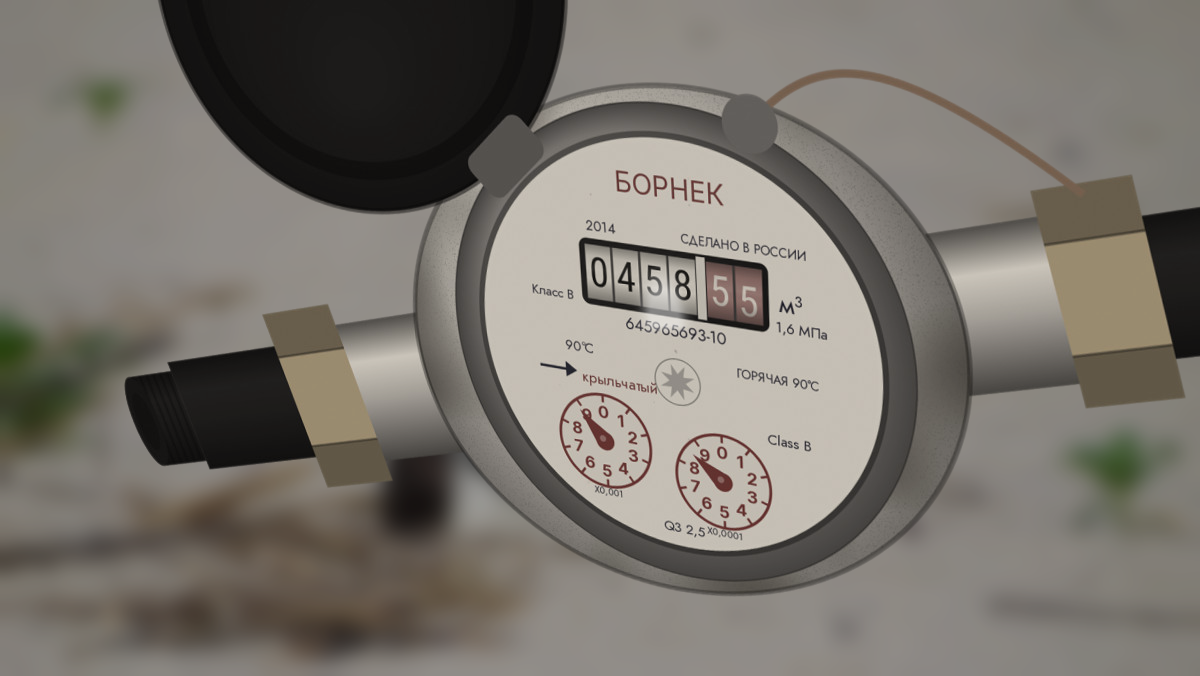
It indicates {"value": 458.5488, "unit": "m³"}
